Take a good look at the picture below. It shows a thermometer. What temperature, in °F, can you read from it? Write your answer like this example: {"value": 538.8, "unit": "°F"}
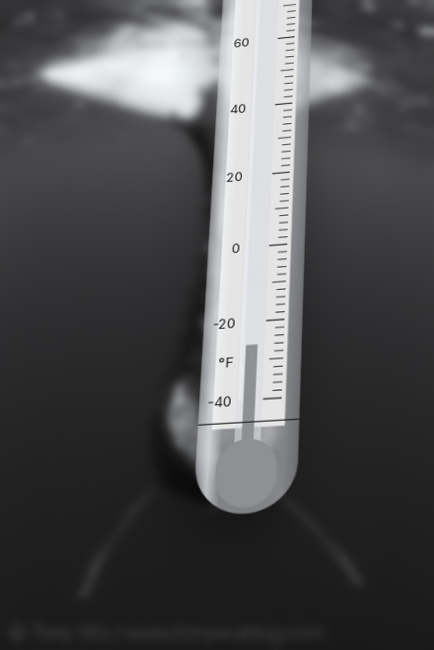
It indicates {"value": -26, "unit": "°F"}
